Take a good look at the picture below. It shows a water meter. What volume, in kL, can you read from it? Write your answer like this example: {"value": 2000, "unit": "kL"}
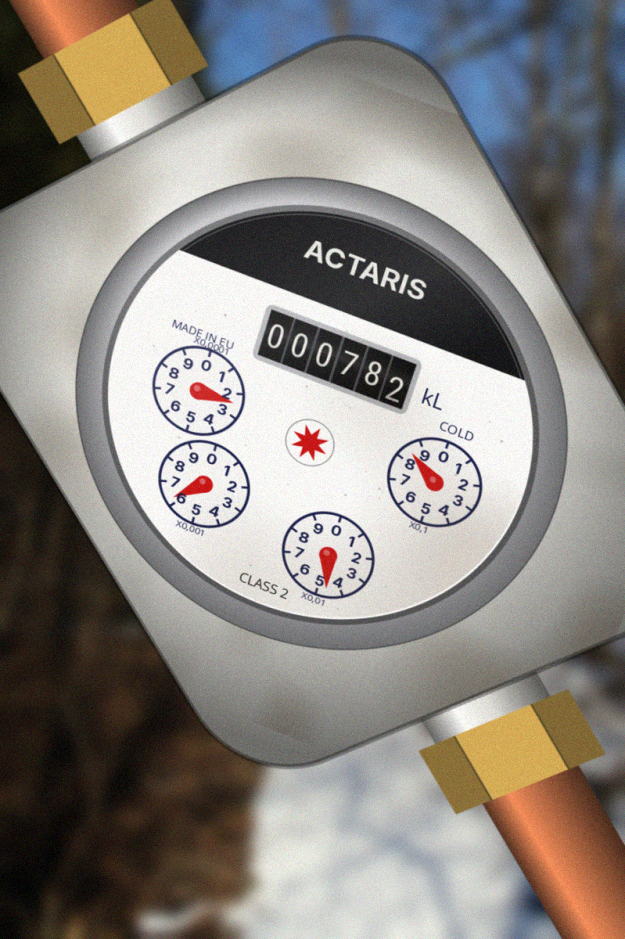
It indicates {"value": 781.8462, "unit": "kL"}
